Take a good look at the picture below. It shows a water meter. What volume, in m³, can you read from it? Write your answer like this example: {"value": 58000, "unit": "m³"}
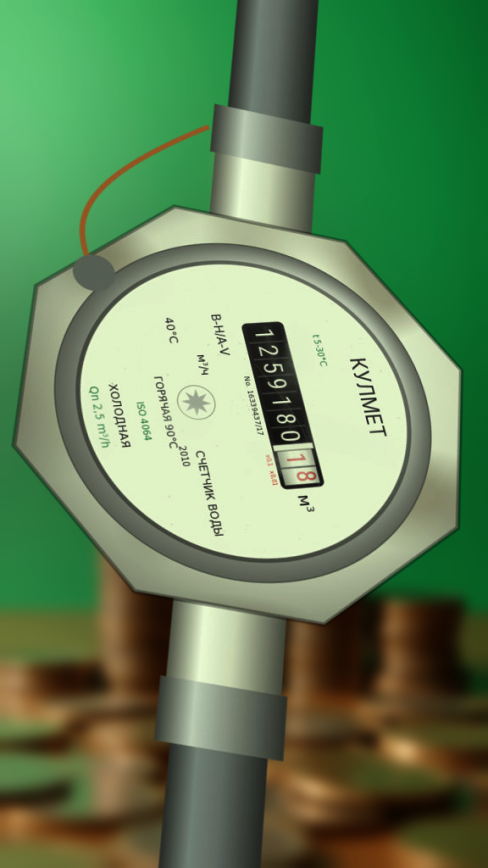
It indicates {"value": 1259180.18, "unit": "m³"}
